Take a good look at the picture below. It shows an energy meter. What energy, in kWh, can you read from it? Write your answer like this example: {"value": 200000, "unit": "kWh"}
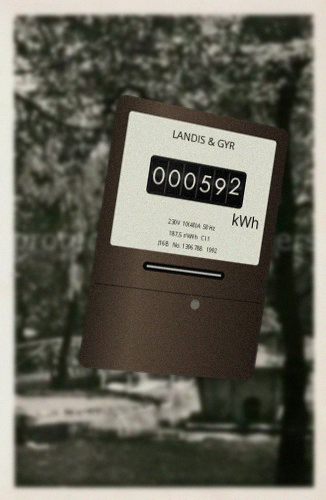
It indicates {"value": 592, "unit": "kWh"}
